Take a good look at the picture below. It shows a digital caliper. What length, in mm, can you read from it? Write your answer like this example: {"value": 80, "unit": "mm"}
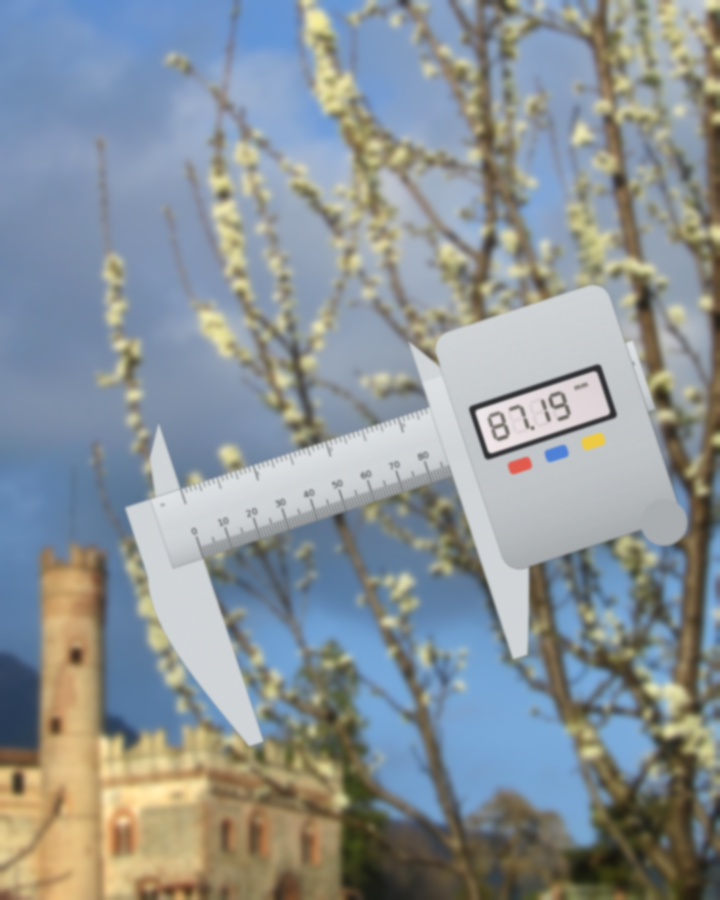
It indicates {"value": 87.19, "unit": "mm"}
